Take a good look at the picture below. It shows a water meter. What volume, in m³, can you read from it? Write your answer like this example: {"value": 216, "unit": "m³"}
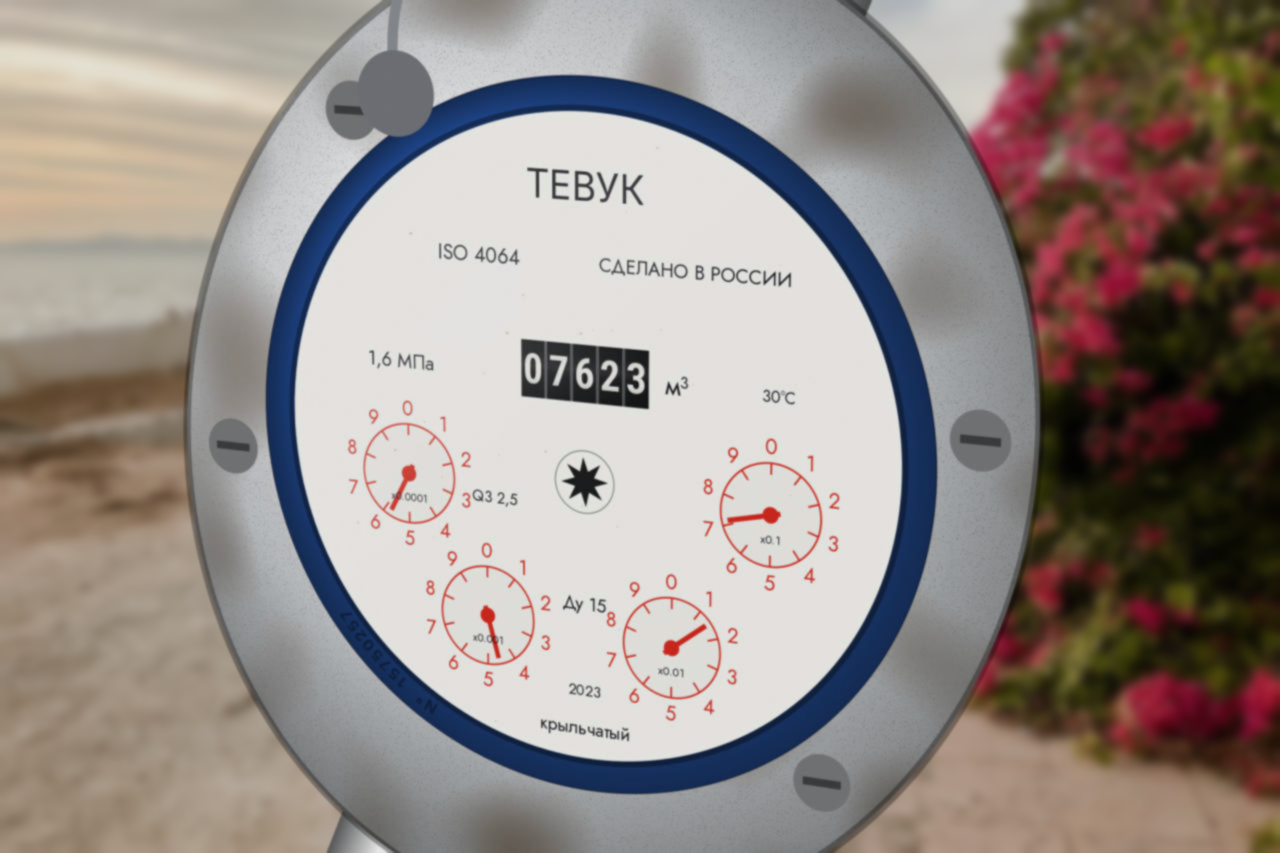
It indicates {"value": 7623.7145, "unit": "m³"}
